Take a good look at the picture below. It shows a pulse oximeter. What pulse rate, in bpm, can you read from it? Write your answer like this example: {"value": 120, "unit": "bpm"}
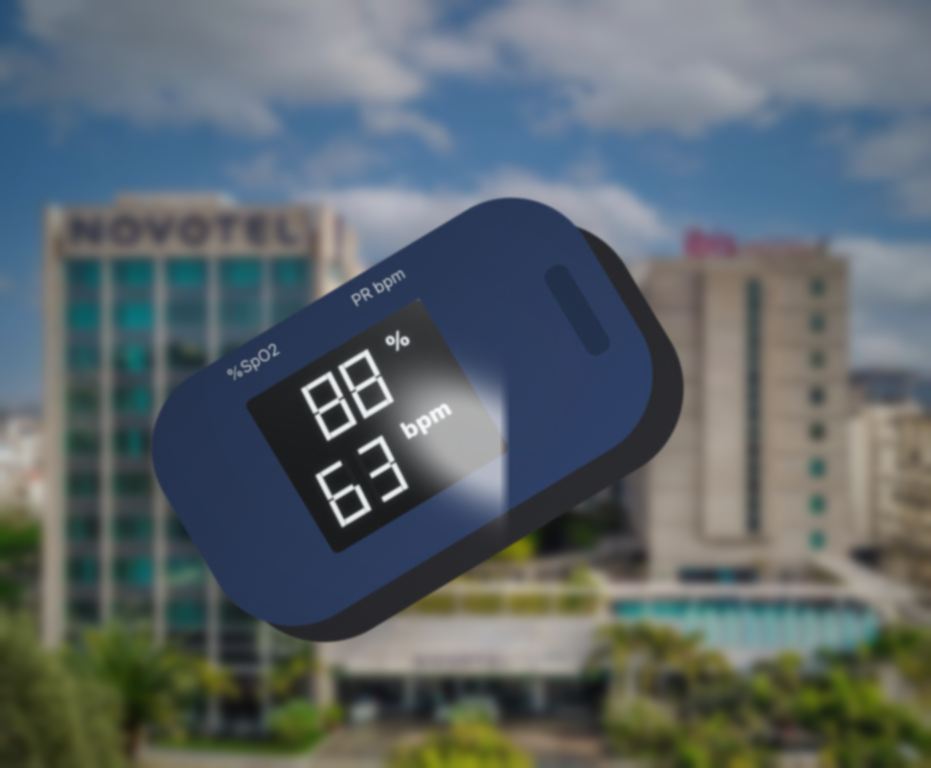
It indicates {"value": 63, "unit": "bpm"}
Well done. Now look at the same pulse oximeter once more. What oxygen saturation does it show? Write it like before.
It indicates {"value": 88, "unit": "%"}
